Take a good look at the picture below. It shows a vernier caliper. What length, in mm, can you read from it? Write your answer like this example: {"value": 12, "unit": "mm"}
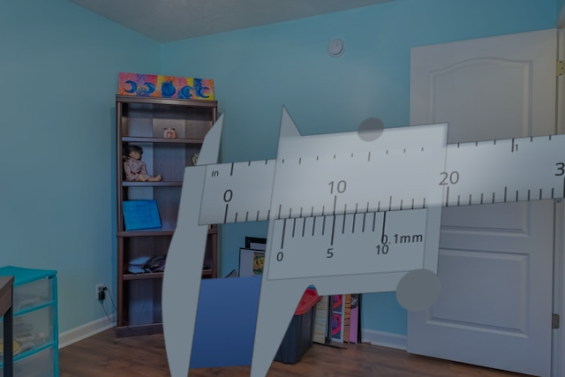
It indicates {"value": 5.6, "unit": "mm"}
